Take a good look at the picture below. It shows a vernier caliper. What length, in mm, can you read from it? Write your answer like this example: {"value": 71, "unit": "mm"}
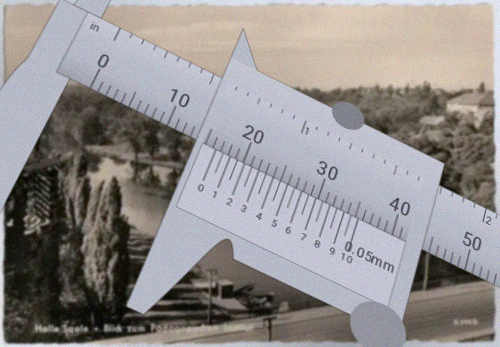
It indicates {"value": 16.4, "unit": "mm"}
